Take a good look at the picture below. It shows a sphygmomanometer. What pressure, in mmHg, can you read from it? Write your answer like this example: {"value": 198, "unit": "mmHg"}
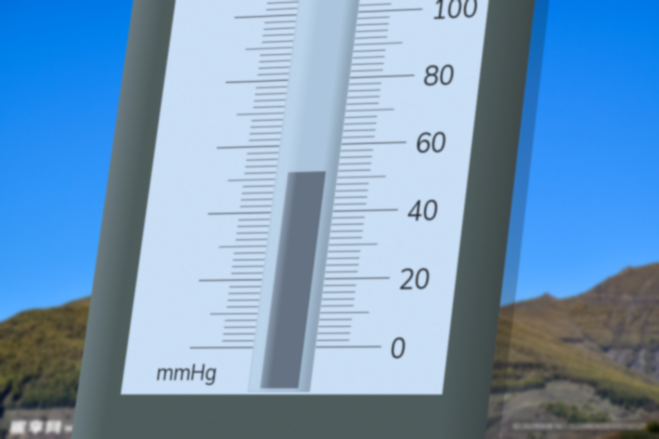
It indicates {"value": 52, "unit": "mmHg"}
